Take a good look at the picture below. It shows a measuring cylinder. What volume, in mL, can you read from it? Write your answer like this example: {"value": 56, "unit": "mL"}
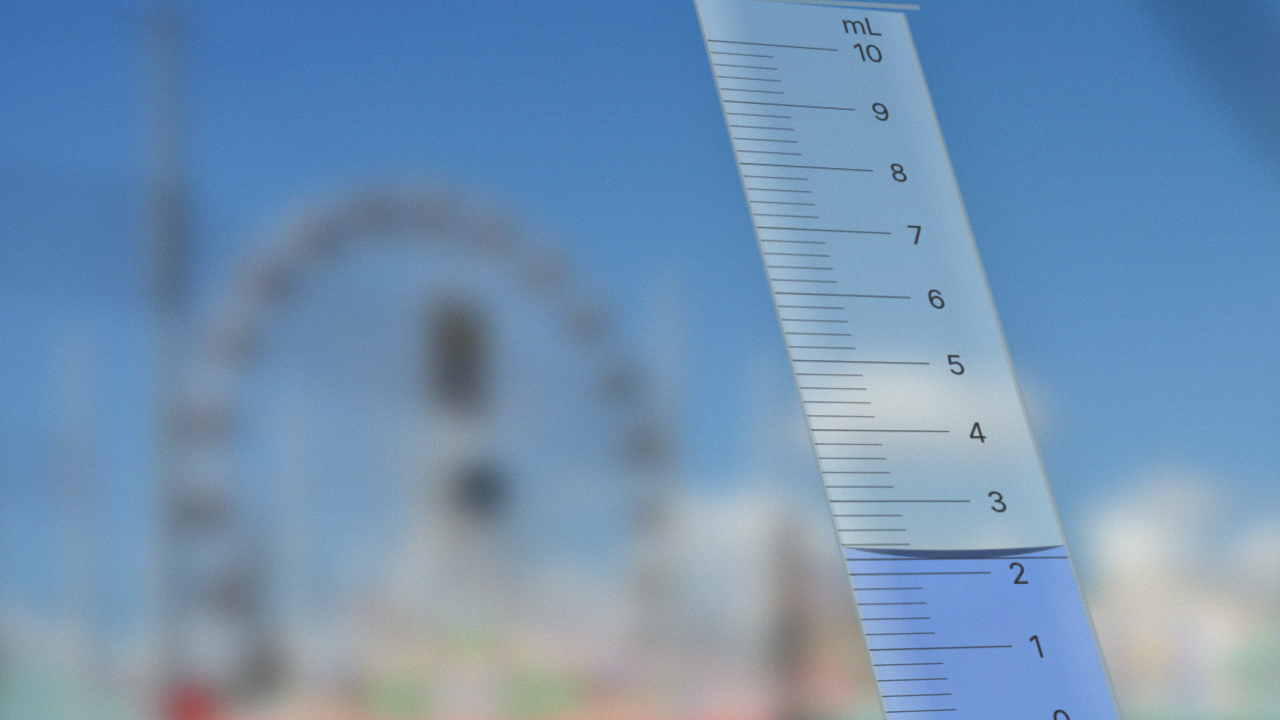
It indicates {"value": 2.2, "unit": "mL"}
